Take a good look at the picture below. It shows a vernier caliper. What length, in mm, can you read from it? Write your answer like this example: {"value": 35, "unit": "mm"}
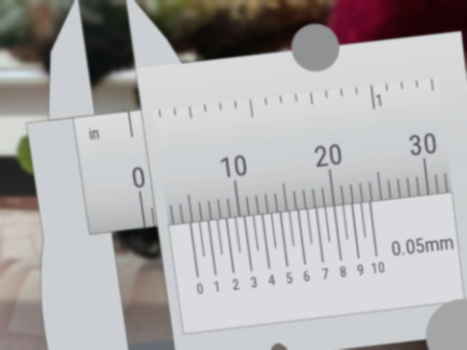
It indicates {"value": 4.8, "unit": "mm"}
